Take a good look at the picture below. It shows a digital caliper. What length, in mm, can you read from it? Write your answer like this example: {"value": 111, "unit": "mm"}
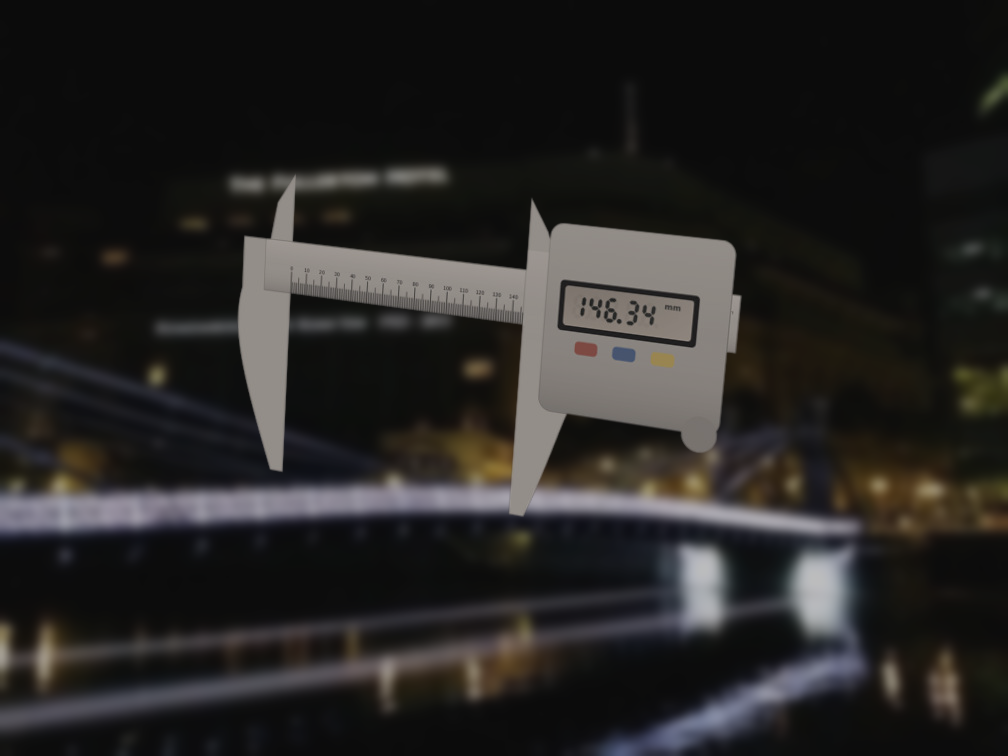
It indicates {"value": 146.34, "unit": "mm"}
